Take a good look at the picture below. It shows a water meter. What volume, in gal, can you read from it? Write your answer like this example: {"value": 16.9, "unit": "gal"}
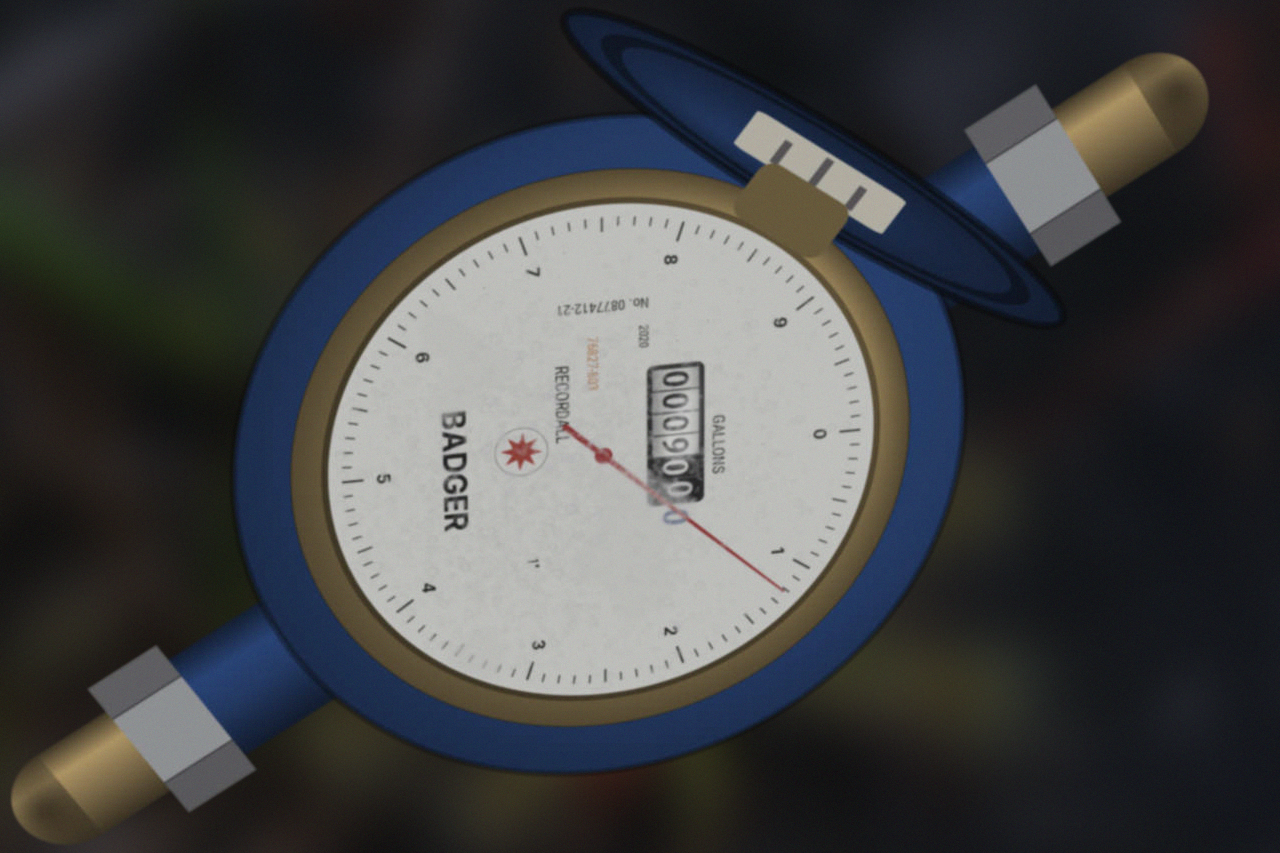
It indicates {"value": 9001.2, "unit": "gal"}
